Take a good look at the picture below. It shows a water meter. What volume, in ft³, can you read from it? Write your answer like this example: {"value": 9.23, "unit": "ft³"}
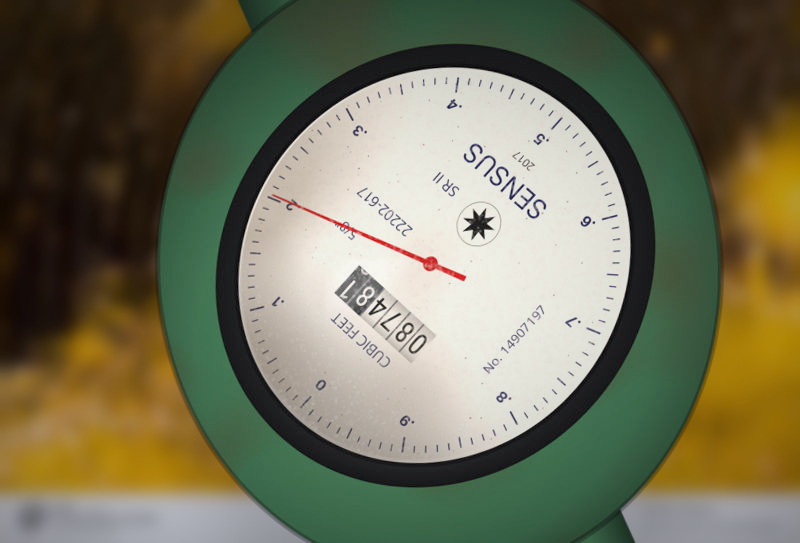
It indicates {"value": 87481.20, "unit": "ft³"}
